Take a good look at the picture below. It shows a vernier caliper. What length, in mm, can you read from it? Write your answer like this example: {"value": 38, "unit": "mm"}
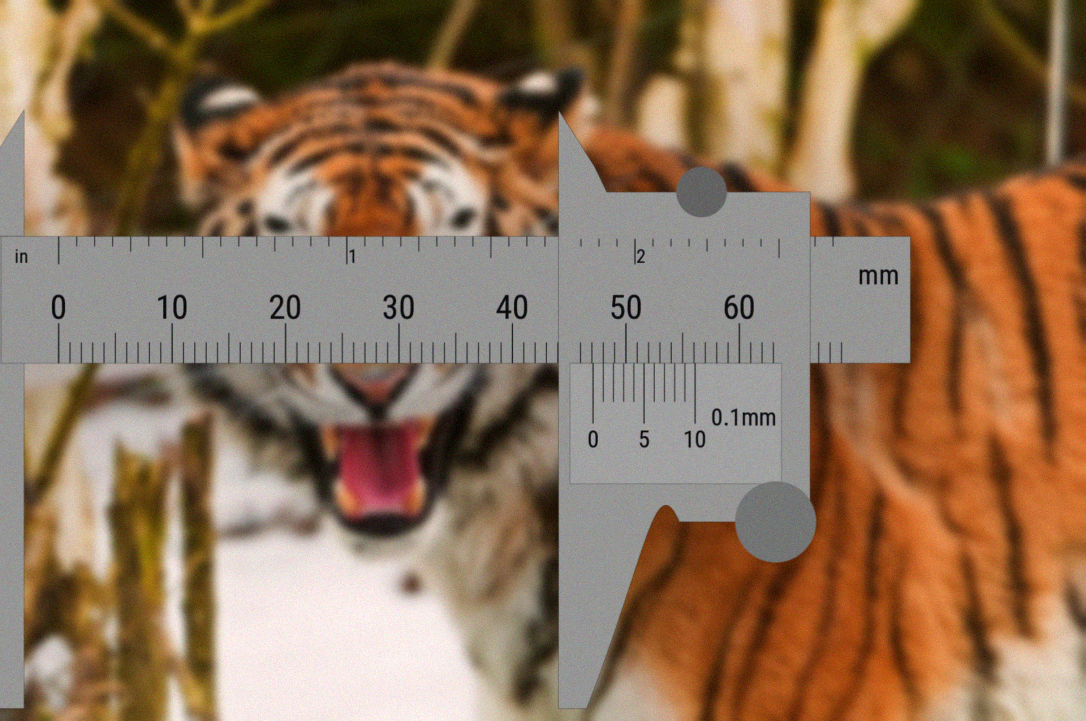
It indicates {"value": 47.1, "unit": "mm"}
